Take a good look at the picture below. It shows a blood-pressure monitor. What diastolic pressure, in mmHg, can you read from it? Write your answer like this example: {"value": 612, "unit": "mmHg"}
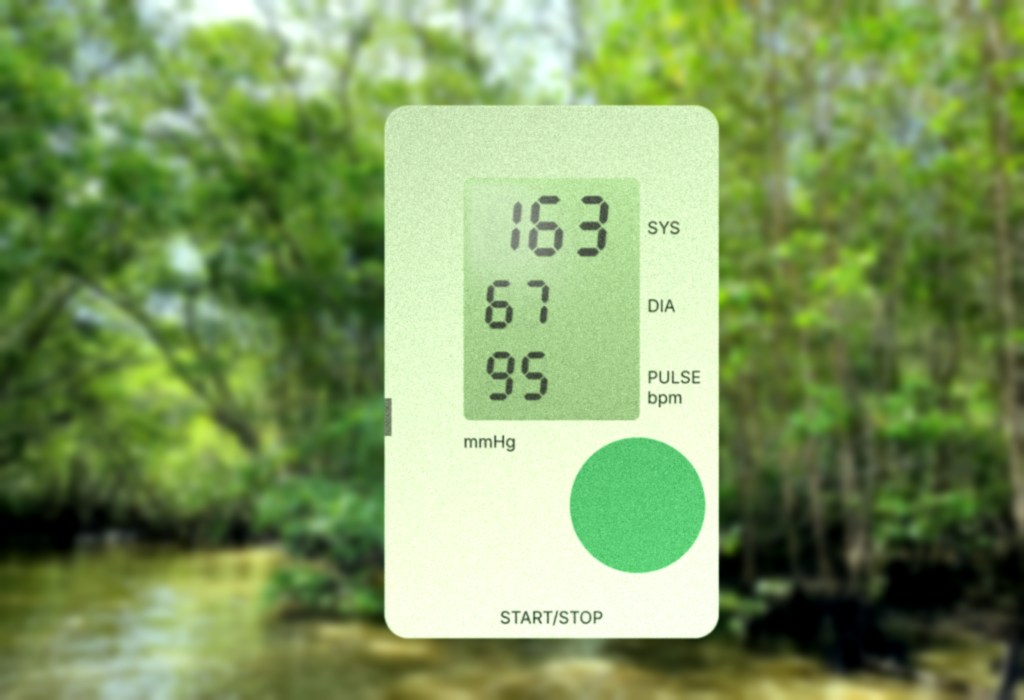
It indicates {"value": 67, "unit": "mmHg"}
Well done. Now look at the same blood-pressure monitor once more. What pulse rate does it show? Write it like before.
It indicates {"value": 95, "unit": "bpm"}
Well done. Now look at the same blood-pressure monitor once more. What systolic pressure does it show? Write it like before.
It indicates {"value": 163, "unit": "mmHg"}
